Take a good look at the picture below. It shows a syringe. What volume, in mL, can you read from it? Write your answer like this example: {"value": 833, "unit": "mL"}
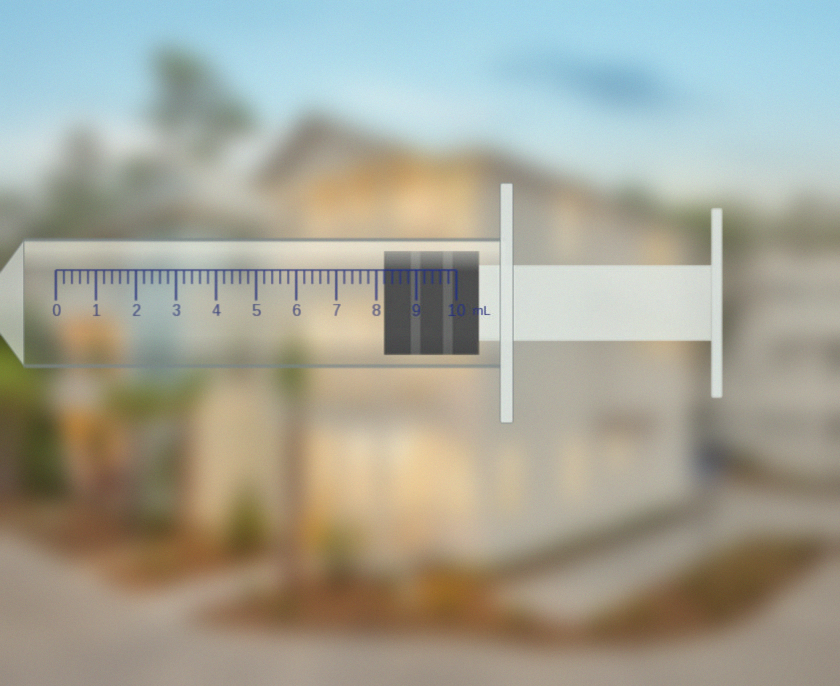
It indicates {"value": 8.2, "unit": "mL"}
